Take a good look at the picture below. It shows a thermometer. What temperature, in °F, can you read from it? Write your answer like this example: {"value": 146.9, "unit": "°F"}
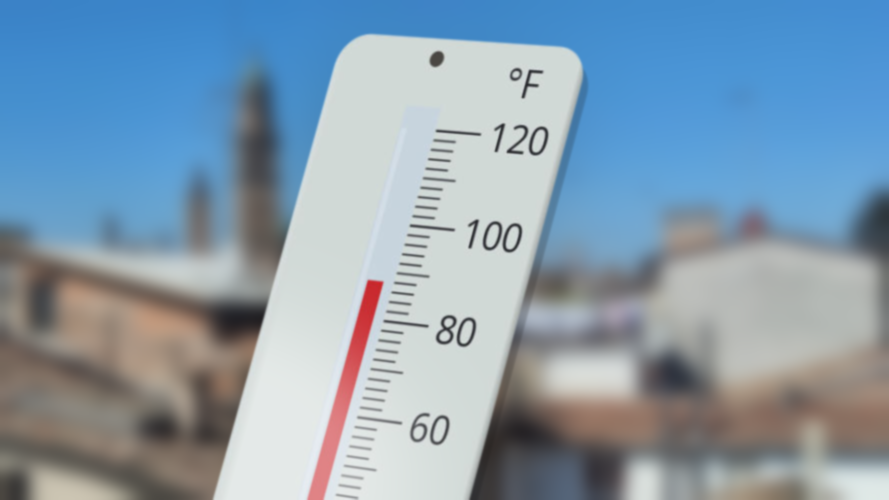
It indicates {"value": 88, "unit": "°F"}
